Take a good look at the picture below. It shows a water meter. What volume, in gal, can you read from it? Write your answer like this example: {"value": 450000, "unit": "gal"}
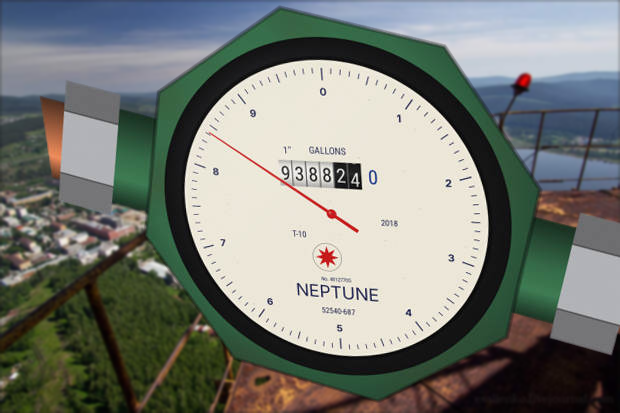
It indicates {"value": 9388238.4, "unit": "gal"}
